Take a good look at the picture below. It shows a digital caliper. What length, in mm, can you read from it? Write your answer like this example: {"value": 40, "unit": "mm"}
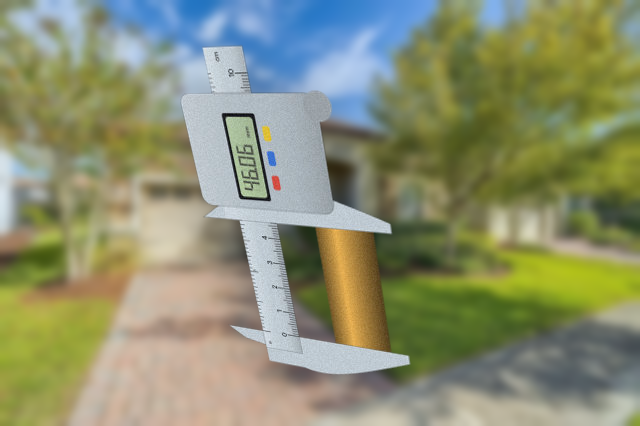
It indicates {"value": 46.06, "unit": "mm"}
